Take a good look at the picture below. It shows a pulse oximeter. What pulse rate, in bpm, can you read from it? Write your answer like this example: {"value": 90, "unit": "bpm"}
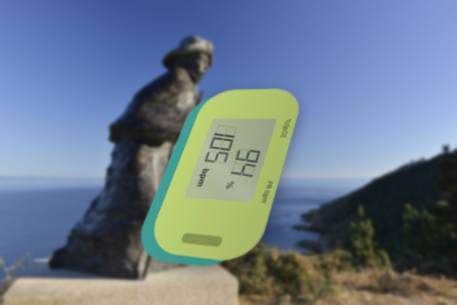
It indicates {"value": 105, "unit": "bpm"}
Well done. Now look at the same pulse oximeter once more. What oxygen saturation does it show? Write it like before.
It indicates {"value": 94, "unit": "%"}
